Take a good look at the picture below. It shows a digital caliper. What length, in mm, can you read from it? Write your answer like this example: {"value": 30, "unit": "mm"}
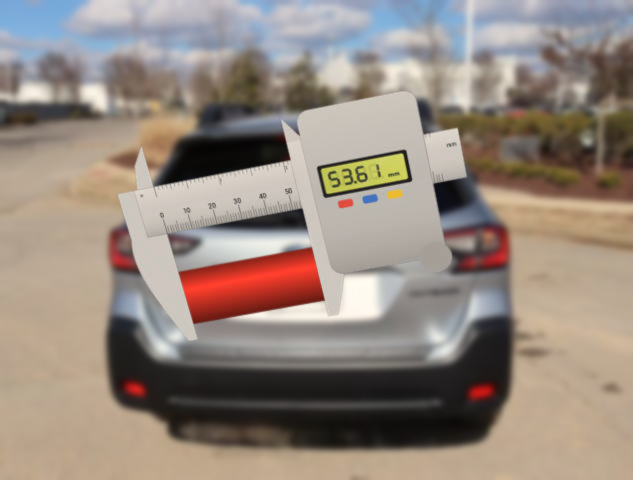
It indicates {"value": 53.61, "unit": "mm"}
